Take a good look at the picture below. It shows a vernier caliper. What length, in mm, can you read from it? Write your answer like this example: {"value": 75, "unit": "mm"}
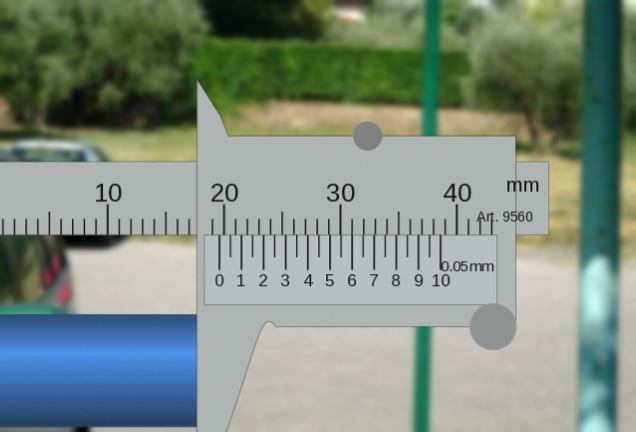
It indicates {"value": 19.6, "unit": "mm"}
